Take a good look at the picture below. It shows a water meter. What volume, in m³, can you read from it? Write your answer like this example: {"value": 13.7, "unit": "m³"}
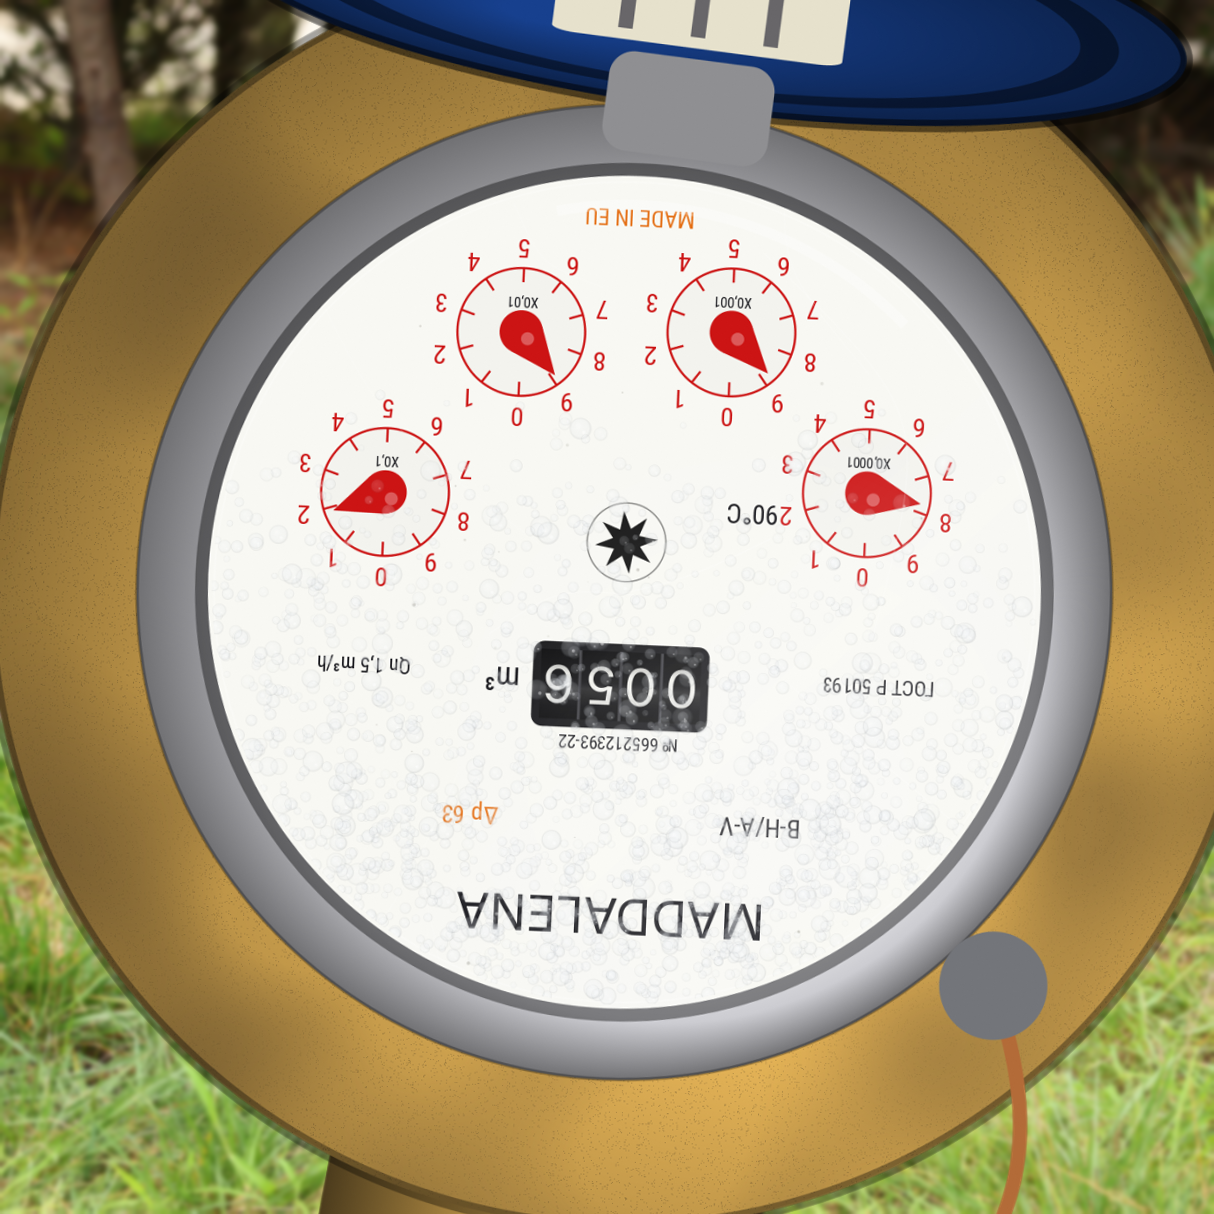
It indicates {"value": 56.1887, "unit": "m³"}
